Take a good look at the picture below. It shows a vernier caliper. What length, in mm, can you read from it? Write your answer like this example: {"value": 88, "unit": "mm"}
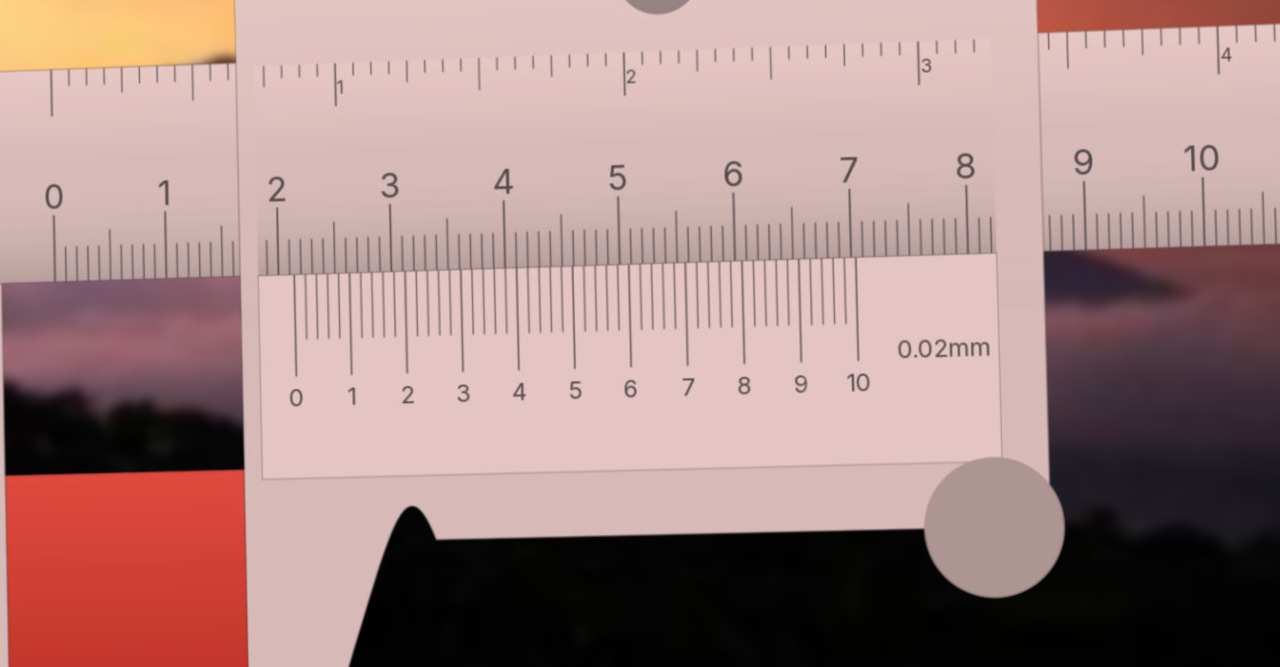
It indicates {"value": 21.4, "unit": "mm"}
